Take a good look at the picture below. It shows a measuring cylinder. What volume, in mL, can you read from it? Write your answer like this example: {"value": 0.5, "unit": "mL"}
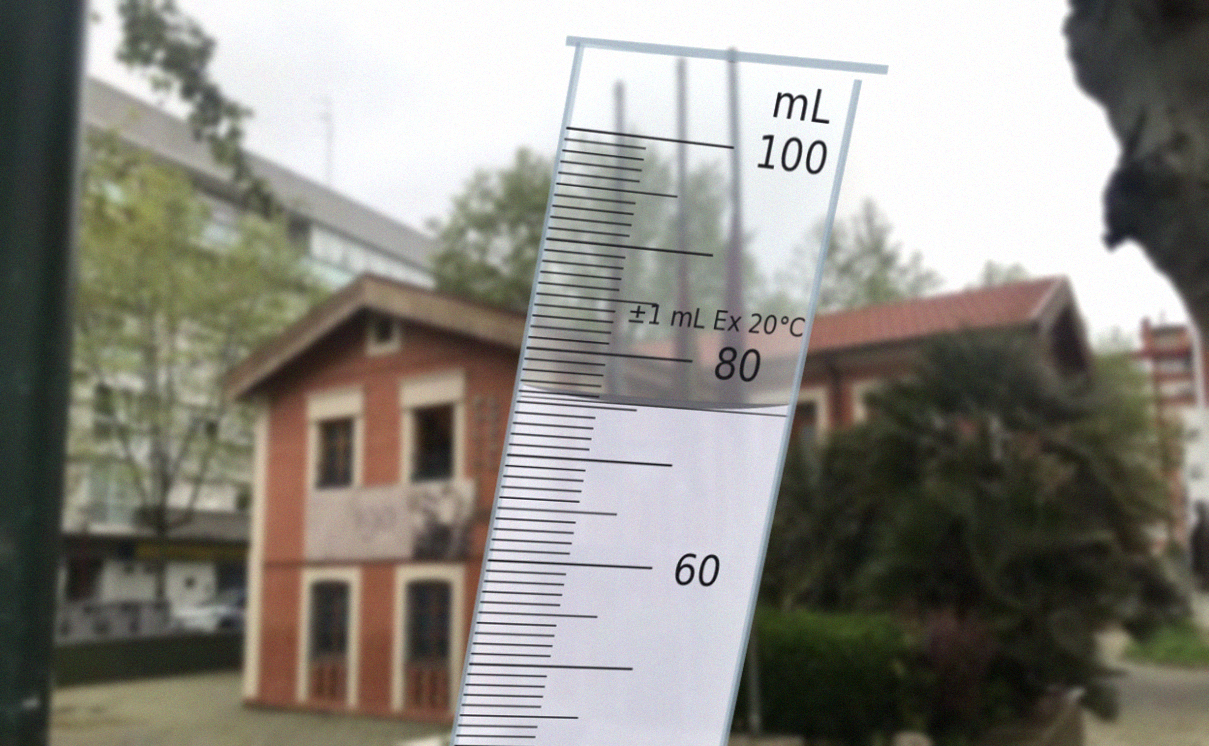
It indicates {"value": 75.5, "unit": "mL"}
